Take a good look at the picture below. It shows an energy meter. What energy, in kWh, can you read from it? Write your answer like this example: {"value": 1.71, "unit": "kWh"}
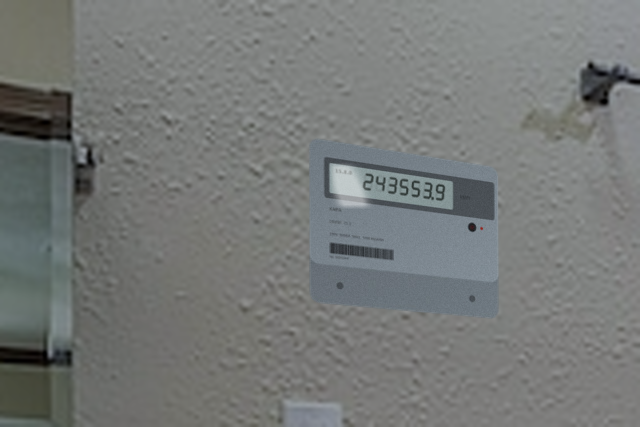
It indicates {"value": 243553.9, "unit": "kWh"}
